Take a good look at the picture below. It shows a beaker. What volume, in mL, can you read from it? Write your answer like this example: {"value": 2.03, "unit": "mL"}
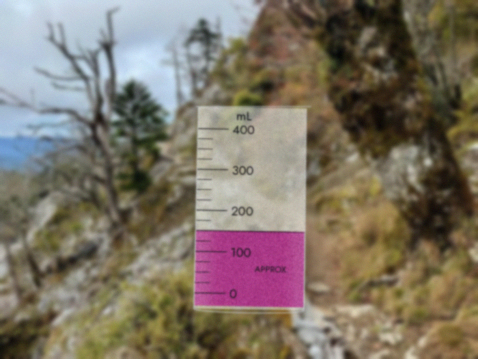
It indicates {"value": 150, "unit": "mL"}
